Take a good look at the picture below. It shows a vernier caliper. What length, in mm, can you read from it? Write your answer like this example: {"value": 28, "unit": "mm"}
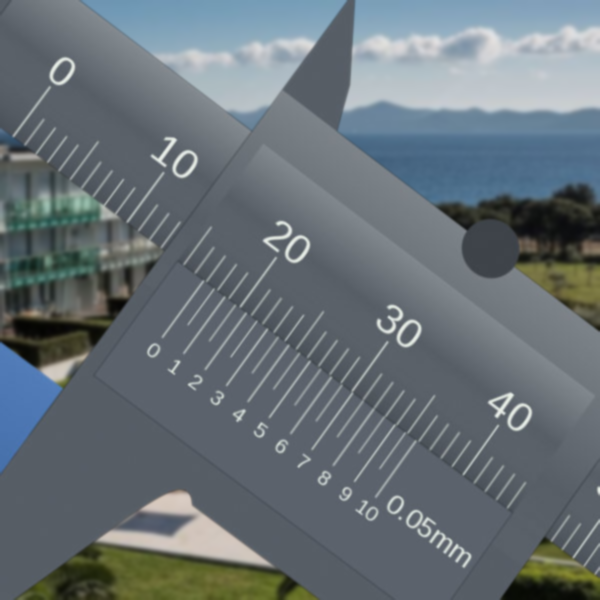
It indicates {"value": 16.8, "unit": "mm"}
